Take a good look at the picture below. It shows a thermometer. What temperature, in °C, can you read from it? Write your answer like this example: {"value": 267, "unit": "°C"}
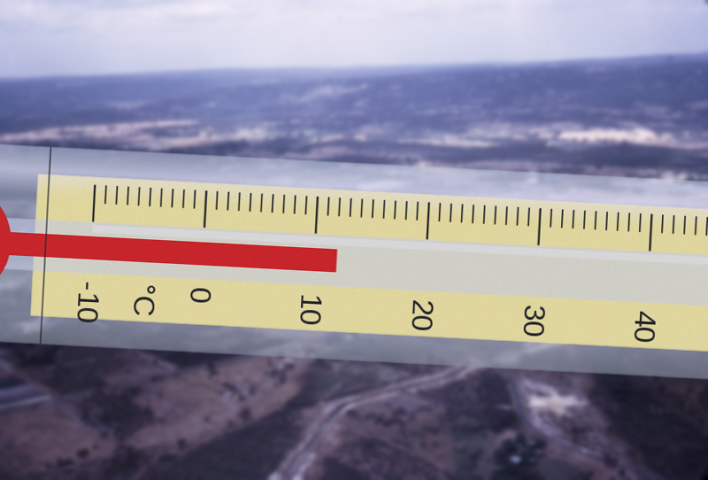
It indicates {"value": 12, "unit": "°C"}
